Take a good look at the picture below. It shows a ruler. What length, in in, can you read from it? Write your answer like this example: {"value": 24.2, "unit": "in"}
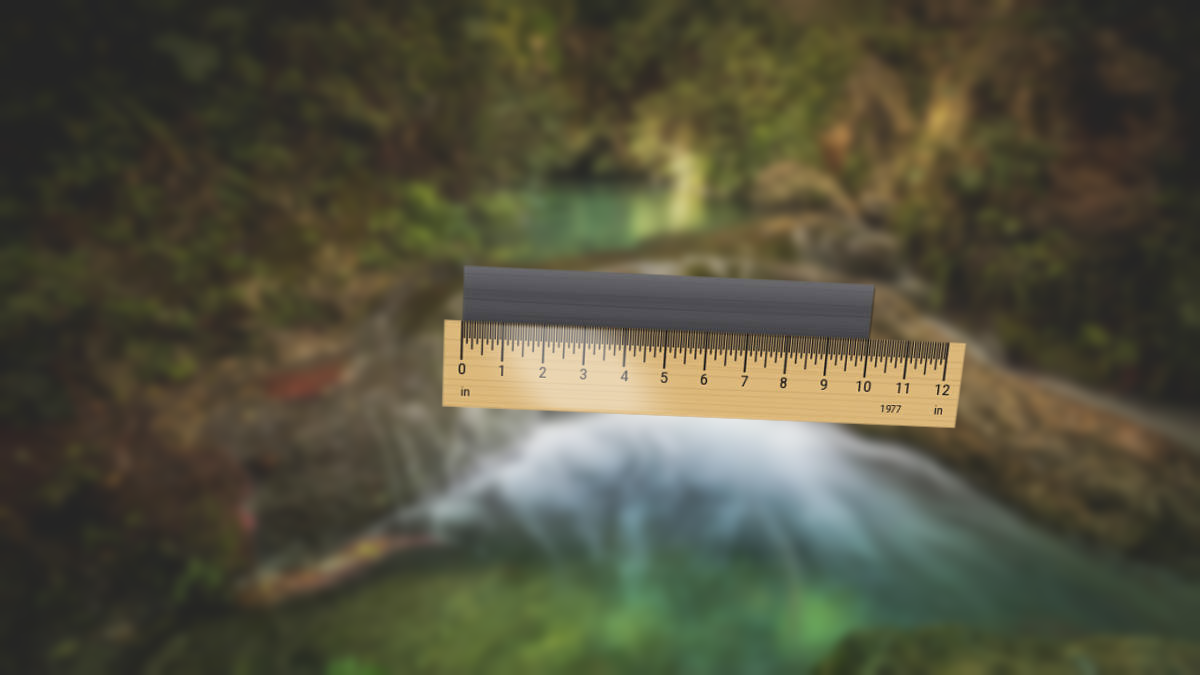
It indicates {"value": 10, "unit": "in"}
